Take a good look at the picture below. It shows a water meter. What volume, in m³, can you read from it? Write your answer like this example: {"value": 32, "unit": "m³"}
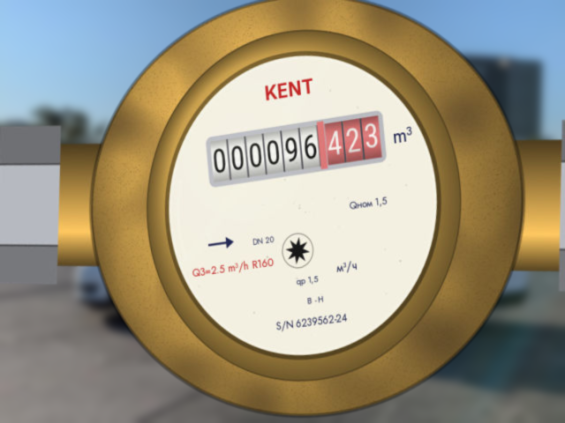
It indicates {"value": 96.423, "unit": "m³"}
